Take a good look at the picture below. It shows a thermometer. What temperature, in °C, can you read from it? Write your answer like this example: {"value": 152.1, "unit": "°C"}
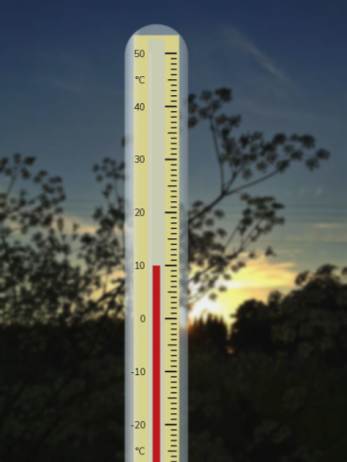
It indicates {"value": 10, "unit": "°C"}
